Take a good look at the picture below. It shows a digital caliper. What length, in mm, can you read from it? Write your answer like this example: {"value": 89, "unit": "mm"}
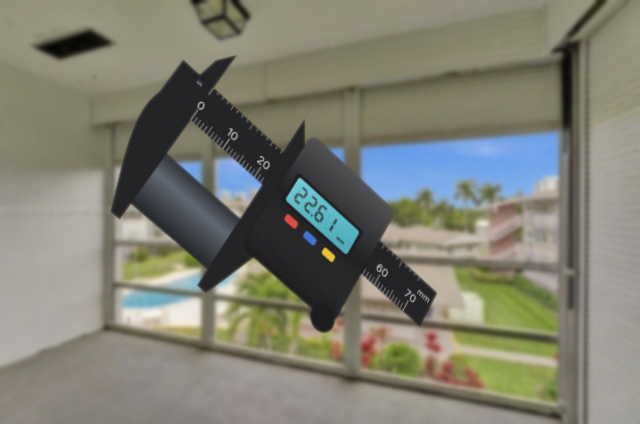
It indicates {"value": 22.61, "unit": "mm"}
